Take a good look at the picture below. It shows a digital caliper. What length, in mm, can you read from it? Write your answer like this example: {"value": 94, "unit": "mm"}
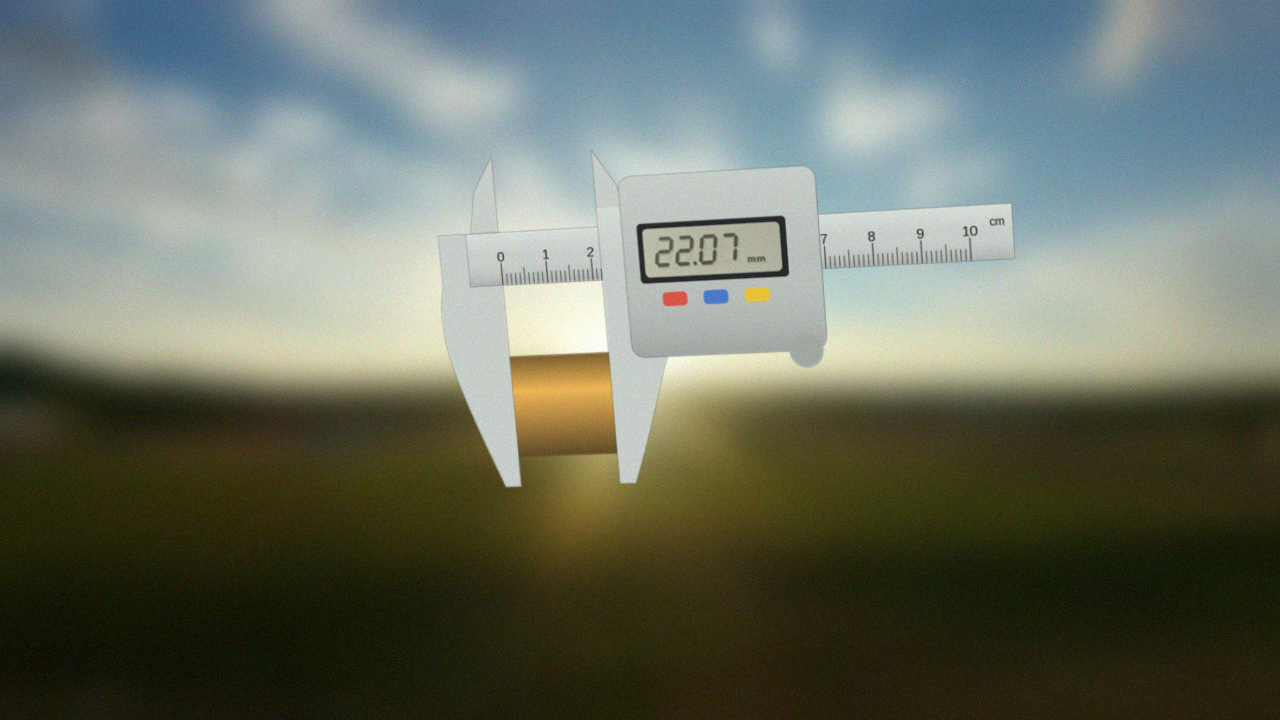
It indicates {"value": 22.07, "unit": "mm"}
